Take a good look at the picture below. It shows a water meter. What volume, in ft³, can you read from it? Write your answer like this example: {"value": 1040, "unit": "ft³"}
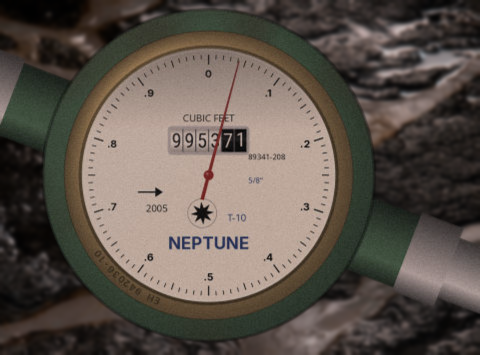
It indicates {"value": 995371.04, "unit": "ft³"}
